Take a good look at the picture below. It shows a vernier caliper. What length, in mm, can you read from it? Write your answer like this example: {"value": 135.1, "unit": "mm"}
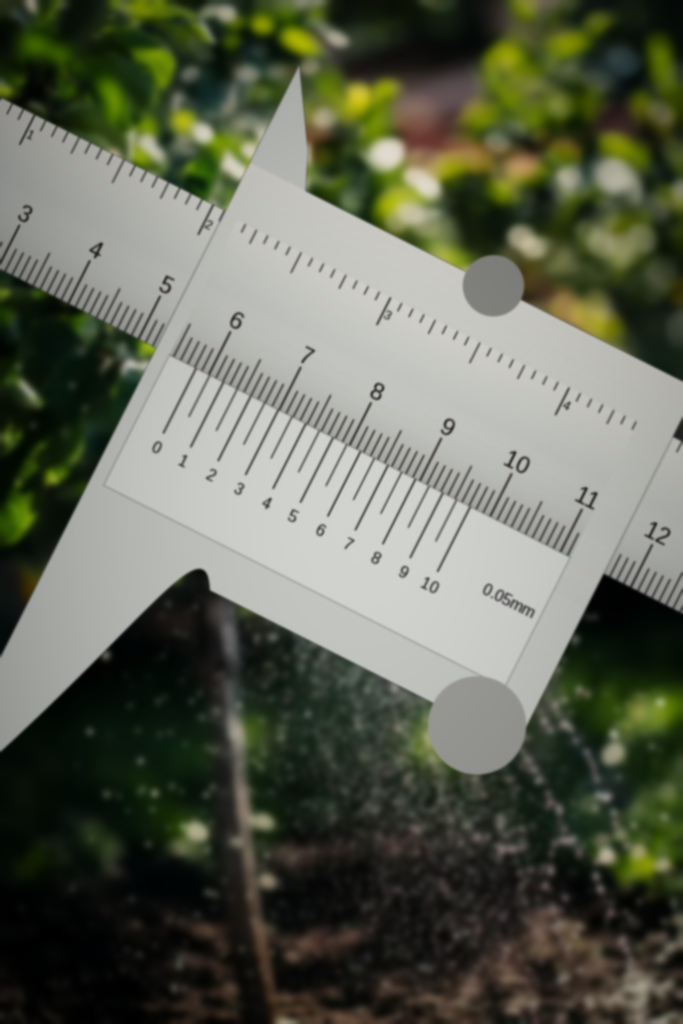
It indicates {"value": 58.2, "unit": "mm"}
